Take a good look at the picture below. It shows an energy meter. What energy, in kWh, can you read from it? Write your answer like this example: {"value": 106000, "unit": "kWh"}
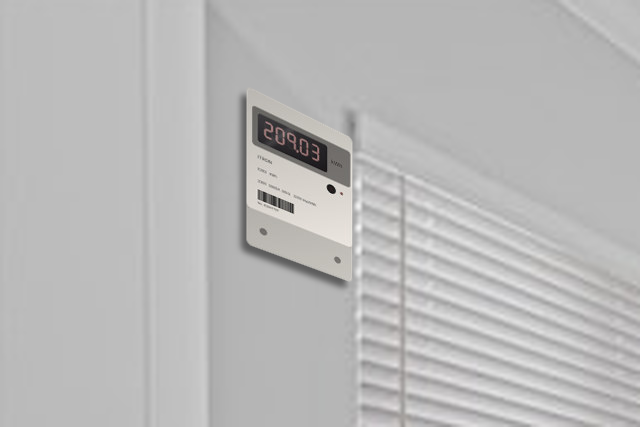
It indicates {"value": 209.03, "unit": "kWh"}
